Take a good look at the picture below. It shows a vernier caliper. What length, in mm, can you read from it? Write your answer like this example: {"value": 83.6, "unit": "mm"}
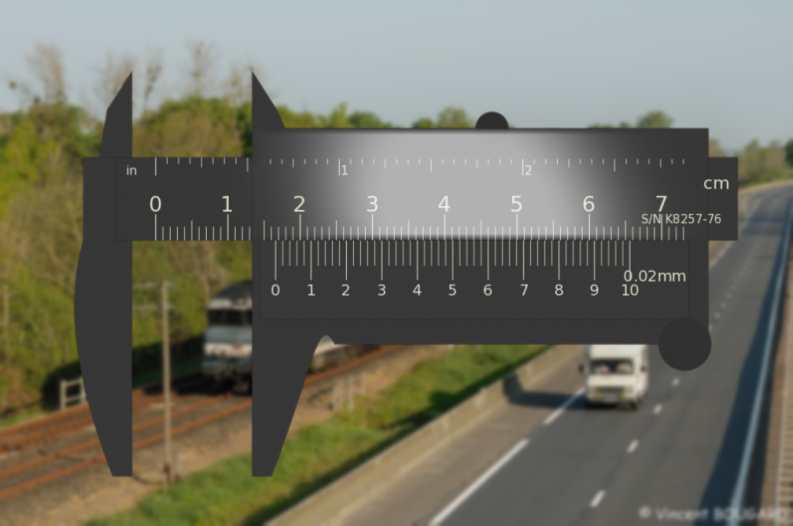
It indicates {"value": 16.6, "unit": "mm"}
